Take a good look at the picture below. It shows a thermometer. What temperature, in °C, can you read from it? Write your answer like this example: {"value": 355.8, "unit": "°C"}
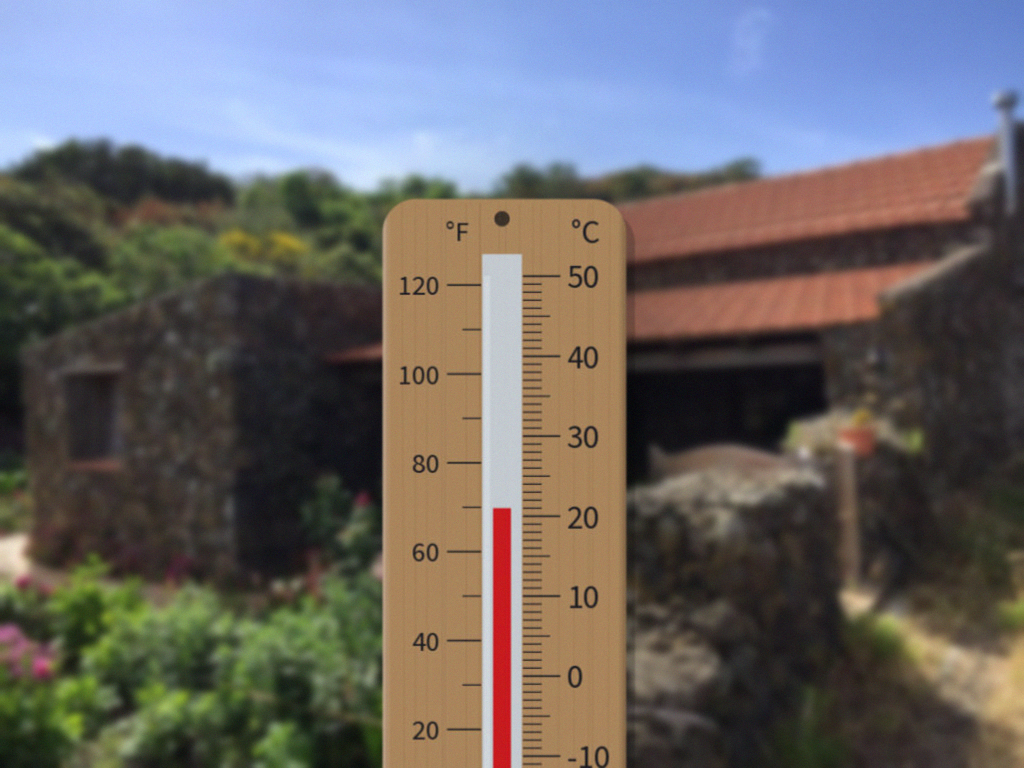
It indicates {"value": 21, "unit": "°C"}
